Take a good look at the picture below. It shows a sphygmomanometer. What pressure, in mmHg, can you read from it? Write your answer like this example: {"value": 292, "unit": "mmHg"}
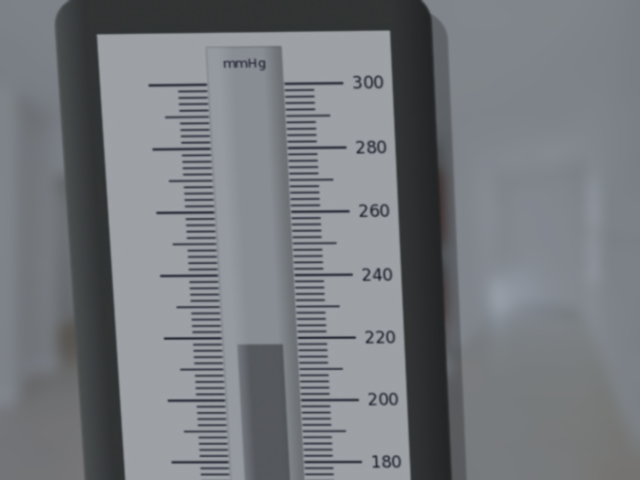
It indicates {"value": 218, "unit": "mmHg"}
